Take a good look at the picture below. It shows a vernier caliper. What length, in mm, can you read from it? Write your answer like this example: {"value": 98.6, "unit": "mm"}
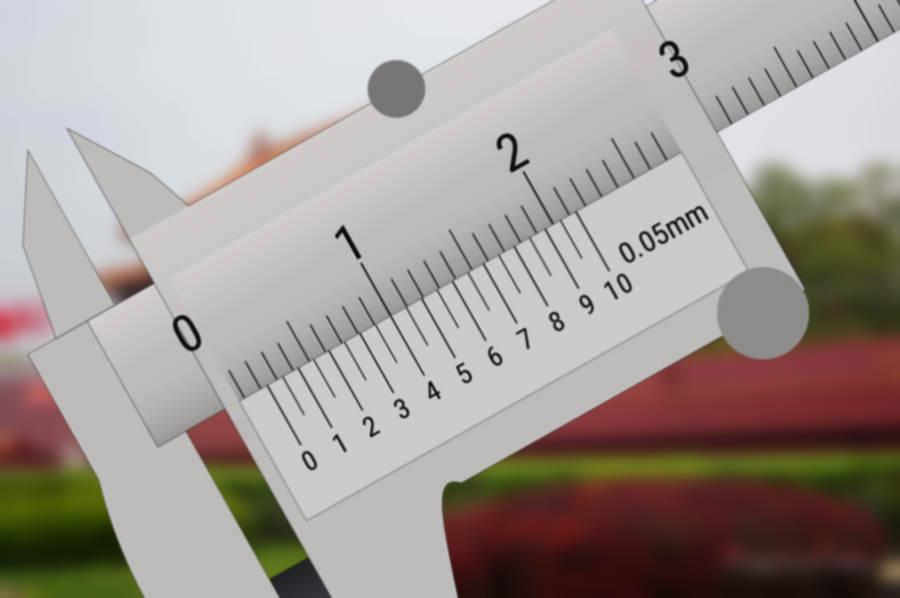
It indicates {"value": 2.4, "unit": "mm"}
